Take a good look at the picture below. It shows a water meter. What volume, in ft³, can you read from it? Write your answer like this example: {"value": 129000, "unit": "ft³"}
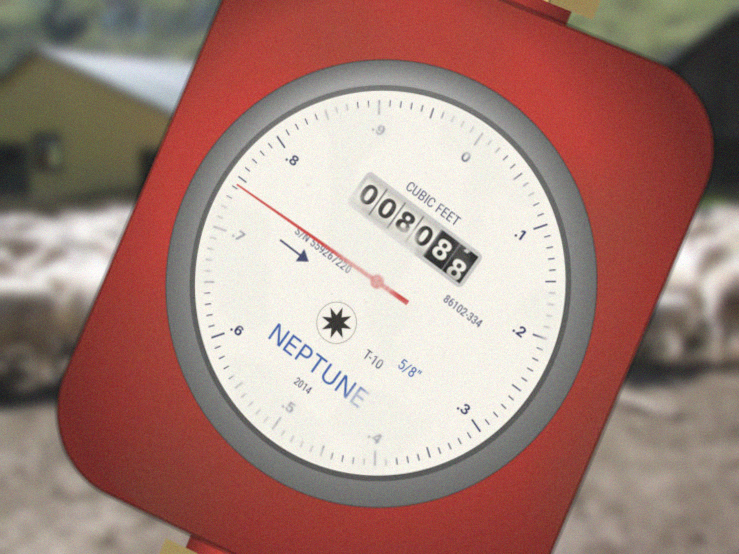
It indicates {"value": 8087.74, "unit": "ft³"}
